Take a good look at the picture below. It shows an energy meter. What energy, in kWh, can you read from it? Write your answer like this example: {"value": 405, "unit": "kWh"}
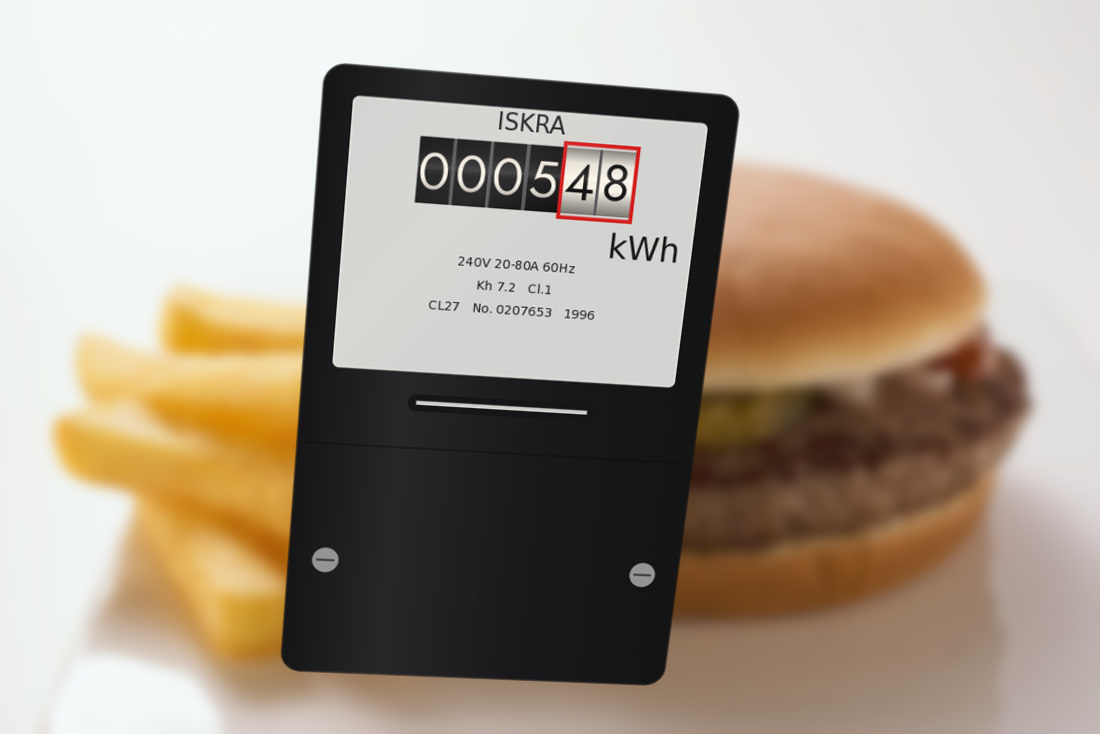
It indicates {"value": 5.48, "unit": "kWh"}
